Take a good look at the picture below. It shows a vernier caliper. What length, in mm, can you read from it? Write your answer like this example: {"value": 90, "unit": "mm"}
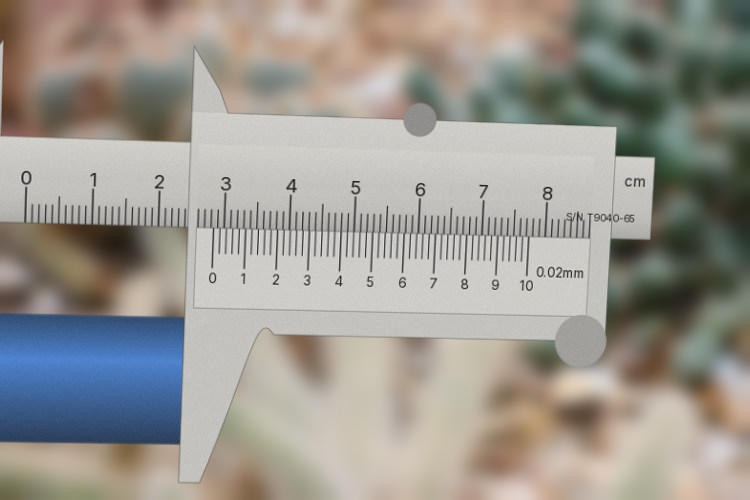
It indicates {"value": 28.4, "unit": "mm"}
